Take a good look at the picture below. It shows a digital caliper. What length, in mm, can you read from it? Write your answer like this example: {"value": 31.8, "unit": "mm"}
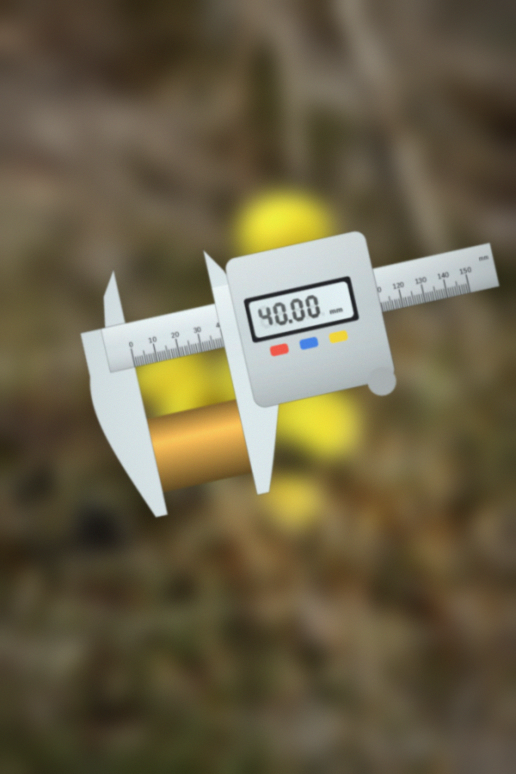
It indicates {"value": 40.00, "unit": "mm"}
